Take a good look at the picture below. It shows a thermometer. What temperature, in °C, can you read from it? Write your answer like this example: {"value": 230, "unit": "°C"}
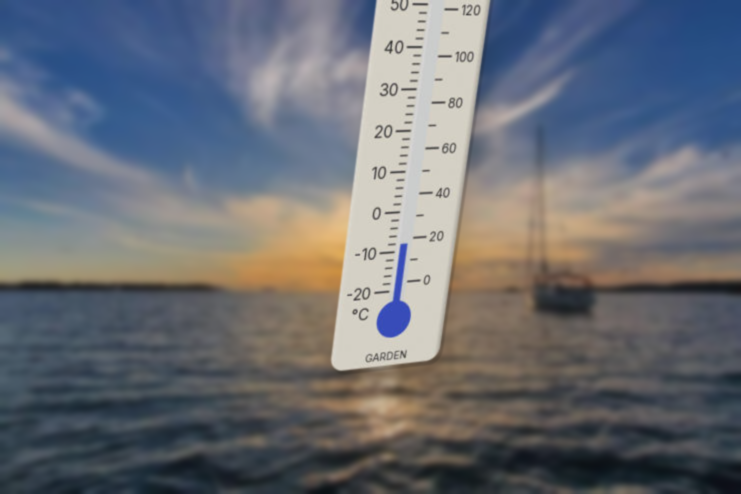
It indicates {"value": -8, "unit": "°C"}
